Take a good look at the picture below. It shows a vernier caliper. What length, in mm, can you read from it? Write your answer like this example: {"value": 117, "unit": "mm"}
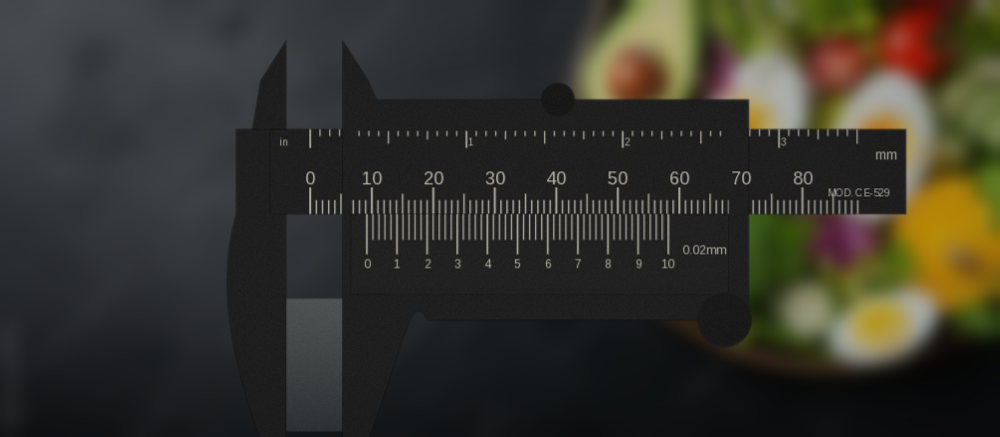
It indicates {"value": 9.2, "unit": "mm"}
